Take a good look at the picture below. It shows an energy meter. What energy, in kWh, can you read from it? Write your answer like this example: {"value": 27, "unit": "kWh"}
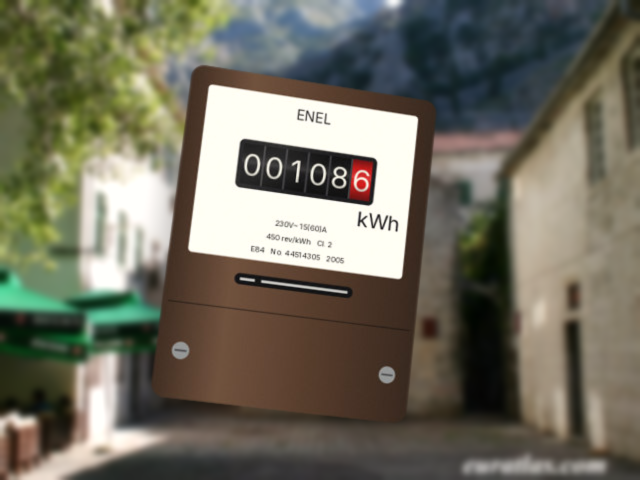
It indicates {"value": 108.6, "unit": "kWh"}
